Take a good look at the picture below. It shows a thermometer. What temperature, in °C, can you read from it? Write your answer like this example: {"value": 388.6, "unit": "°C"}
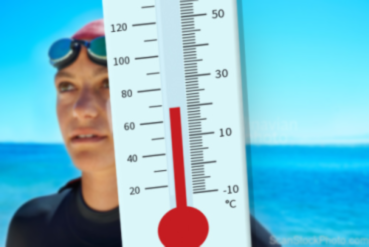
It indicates {"value": 20, "unit": "°C"}
